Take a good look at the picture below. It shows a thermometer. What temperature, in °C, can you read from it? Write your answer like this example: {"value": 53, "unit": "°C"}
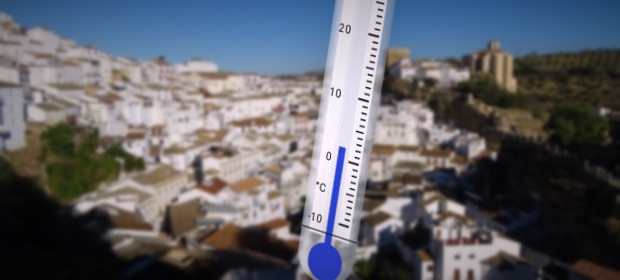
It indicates {"value": 2, "unit": "°C"}
